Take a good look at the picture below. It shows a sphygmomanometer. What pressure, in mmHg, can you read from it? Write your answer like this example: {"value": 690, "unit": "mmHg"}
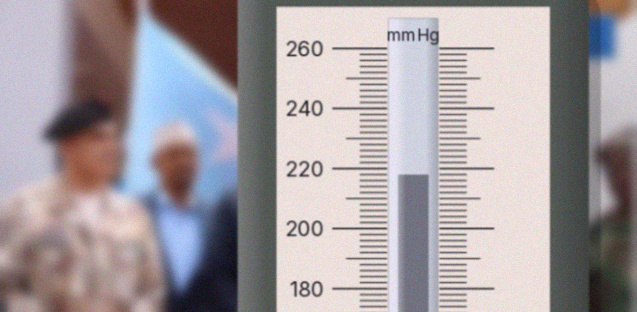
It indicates {"value": 218, "unit": "mmHg"}
